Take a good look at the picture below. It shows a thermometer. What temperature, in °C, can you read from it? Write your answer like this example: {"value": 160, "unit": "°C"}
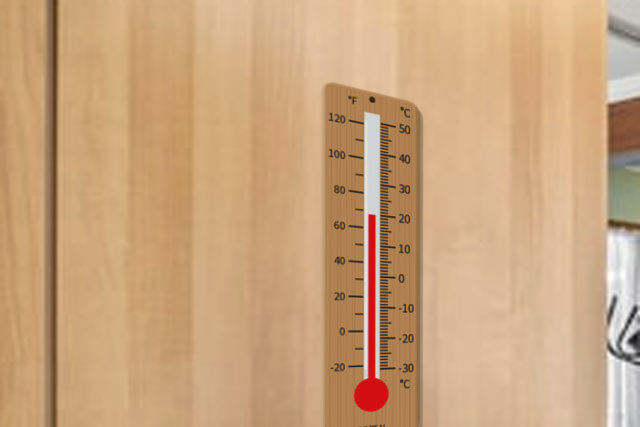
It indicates {"value": 20, "unit": "°C"}
